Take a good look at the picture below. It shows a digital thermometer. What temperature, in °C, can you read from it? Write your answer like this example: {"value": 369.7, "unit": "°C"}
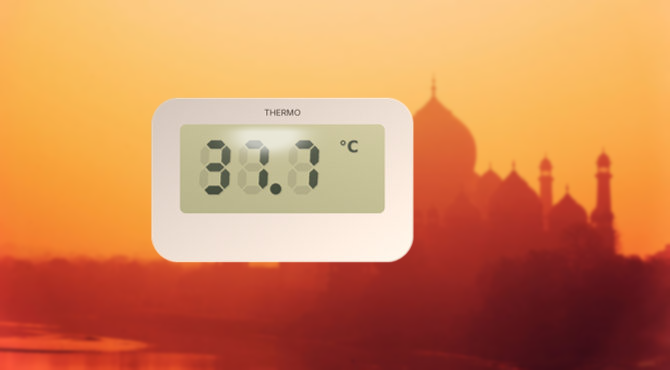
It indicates {"value": 37.7, "unit": "°C"}
